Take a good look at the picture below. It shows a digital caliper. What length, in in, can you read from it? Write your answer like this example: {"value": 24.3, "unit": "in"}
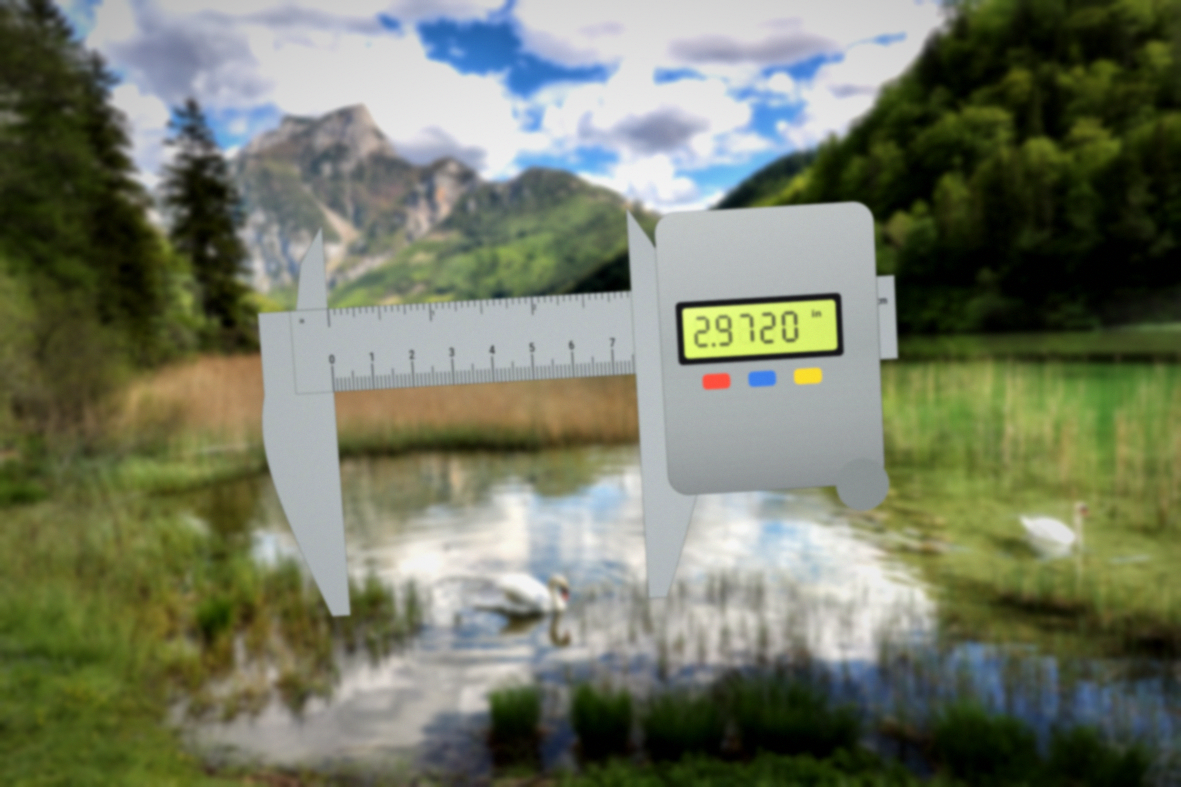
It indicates {"value": 2.9720, "unit": "in"}
